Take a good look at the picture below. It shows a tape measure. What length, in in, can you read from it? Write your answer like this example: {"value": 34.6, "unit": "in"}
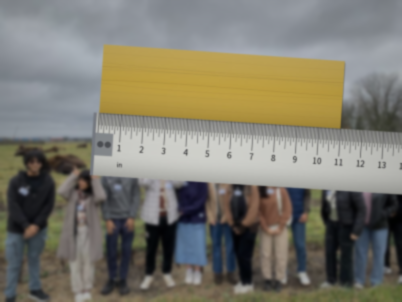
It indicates {"value": 11, "unit": "in"}
